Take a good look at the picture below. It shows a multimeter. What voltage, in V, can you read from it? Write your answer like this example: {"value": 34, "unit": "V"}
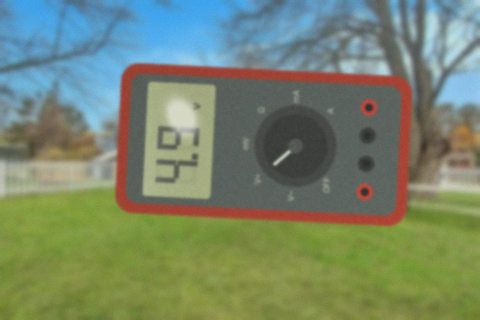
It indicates {"value": 4.9, "unit": "V"}
